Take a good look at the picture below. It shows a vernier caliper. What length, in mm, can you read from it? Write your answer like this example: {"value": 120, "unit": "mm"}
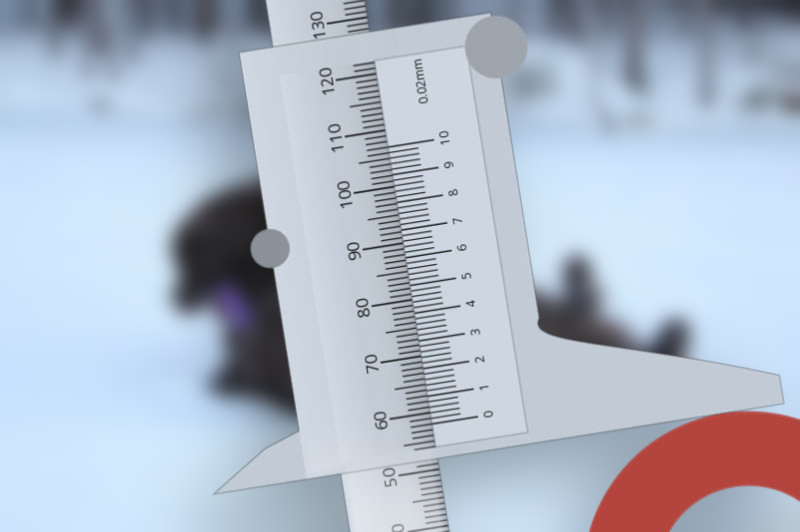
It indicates {"value": 58.0, "unit": "mm"}
